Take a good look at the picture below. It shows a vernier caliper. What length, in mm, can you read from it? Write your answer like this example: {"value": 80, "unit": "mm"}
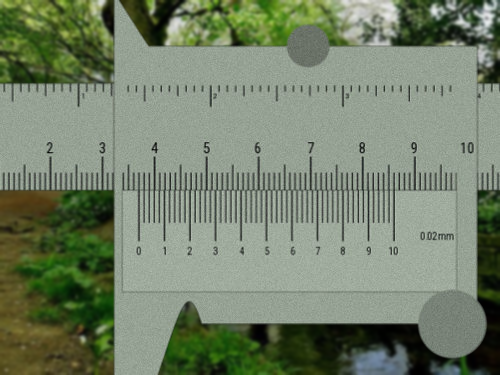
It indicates {"value": 37.0, "unit": "mm"}
